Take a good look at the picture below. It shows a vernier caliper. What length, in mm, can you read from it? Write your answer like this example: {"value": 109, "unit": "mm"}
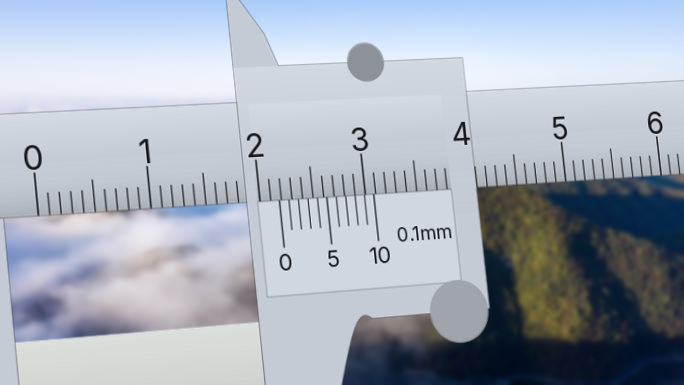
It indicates {"value": 21.8, "unit": "mm"}
